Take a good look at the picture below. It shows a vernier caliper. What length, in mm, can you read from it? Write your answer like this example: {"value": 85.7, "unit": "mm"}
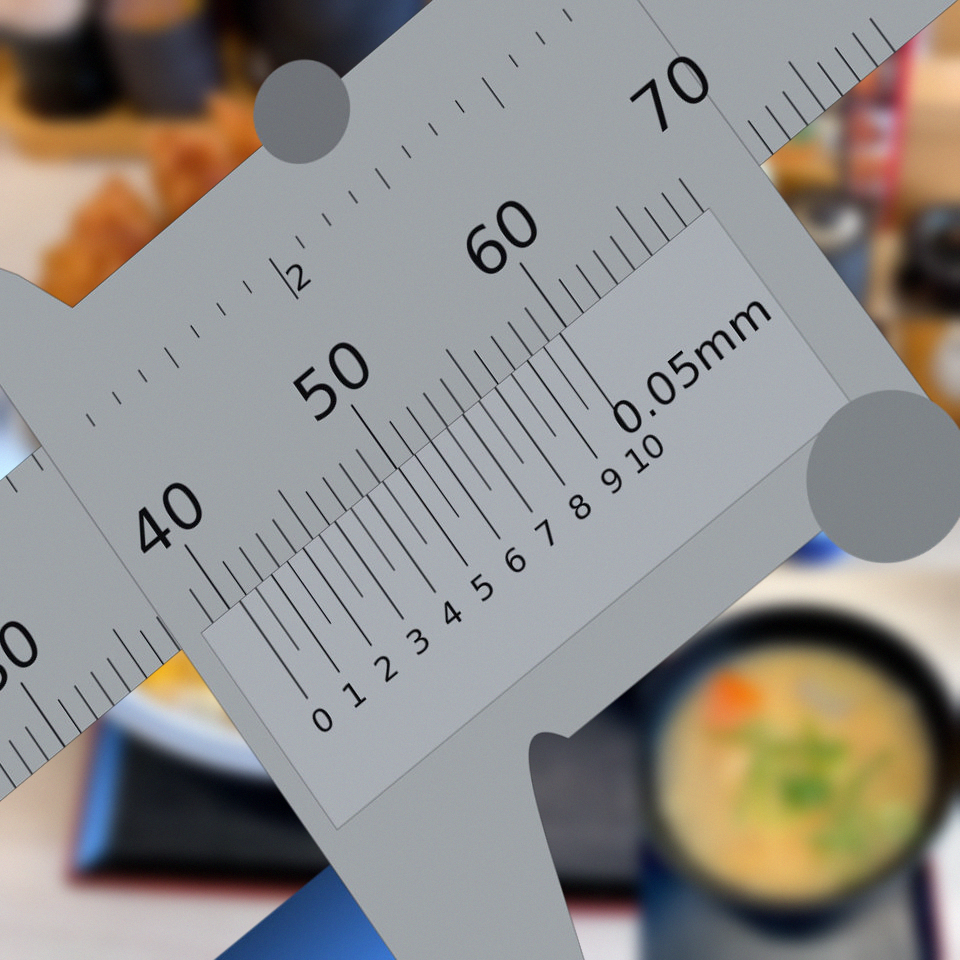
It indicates {"value": 40.6, "unit": "mm"}
